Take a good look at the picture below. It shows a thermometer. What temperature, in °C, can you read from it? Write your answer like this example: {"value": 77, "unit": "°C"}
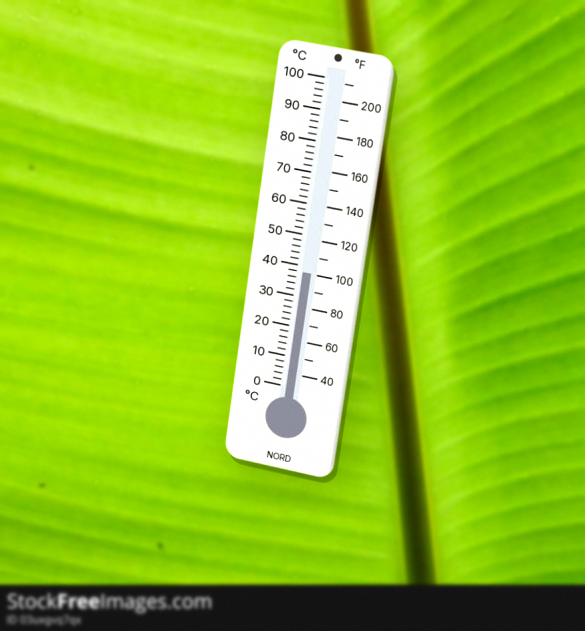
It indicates {"value": 38, "unit": "°C"}
